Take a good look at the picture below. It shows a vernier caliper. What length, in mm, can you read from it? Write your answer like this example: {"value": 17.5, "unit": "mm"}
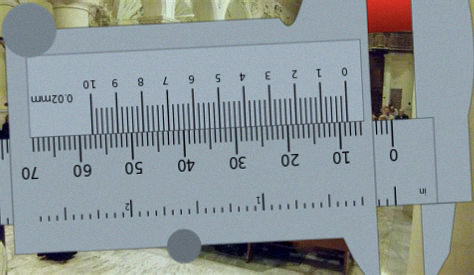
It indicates {"value": 8.5, "unit": "mm"}
